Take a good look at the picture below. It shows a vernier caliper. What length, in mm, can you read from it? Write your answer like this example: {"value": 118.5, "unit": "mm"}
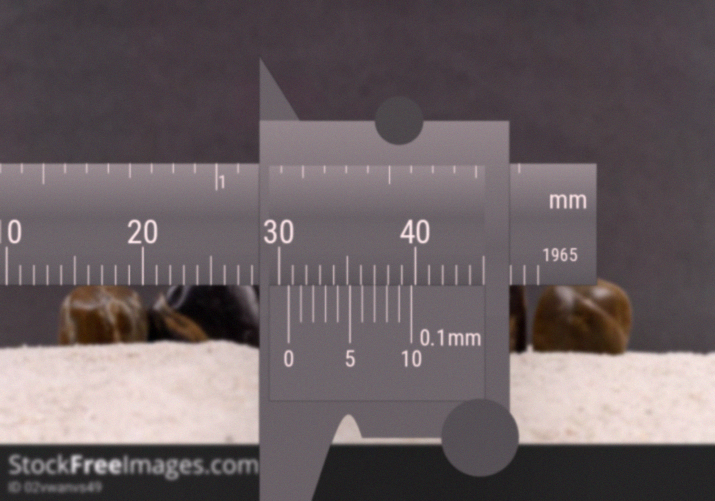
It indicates {"value": 30.7, "unit": "mm"}
